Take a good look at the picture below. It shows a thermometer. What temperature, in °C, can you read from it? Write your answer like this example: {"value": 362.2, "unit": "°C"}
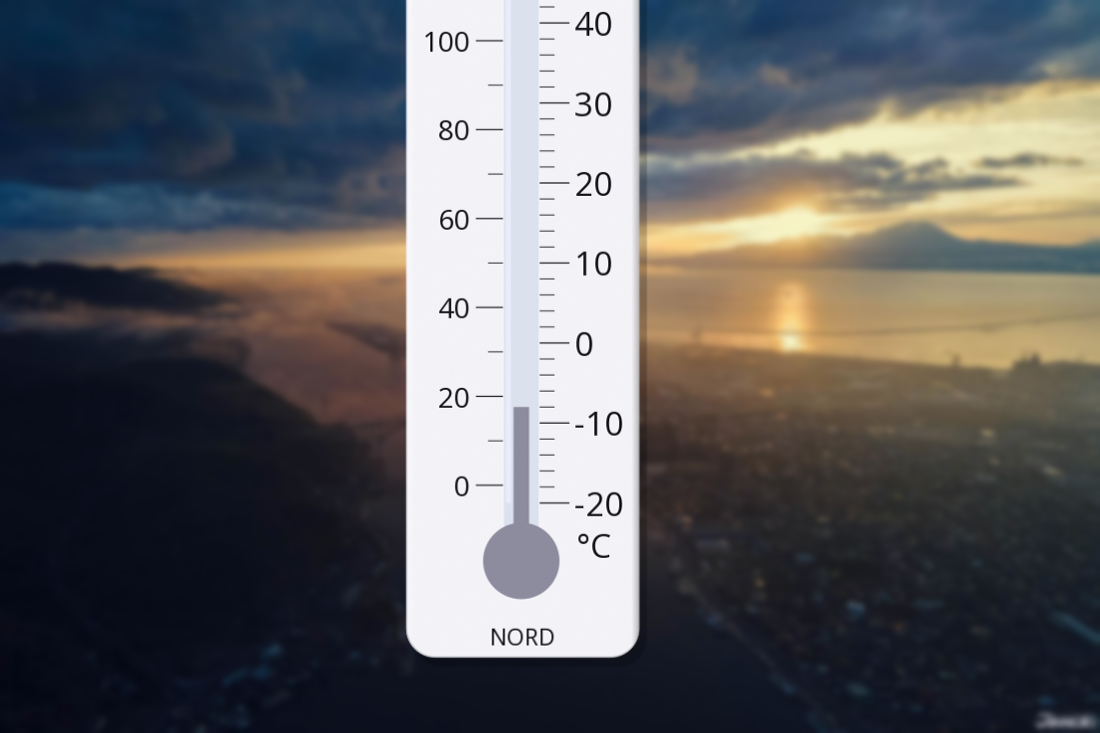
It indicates {"value": -8, "unit": "°C"}
